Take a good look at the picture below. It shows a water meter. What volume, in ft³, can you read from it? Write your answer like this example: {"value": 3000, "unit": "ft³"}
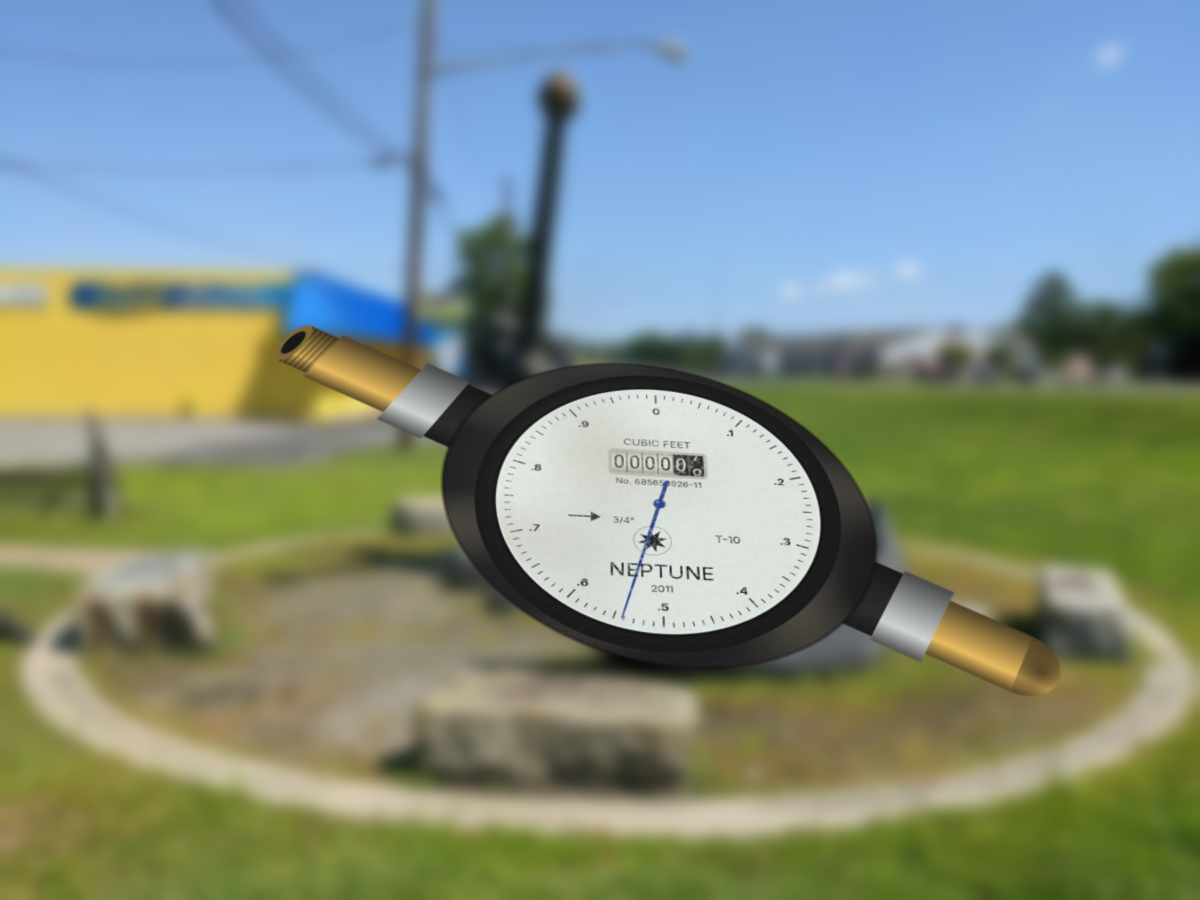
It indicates {"value": 7.54, "unit": "ft³"}
